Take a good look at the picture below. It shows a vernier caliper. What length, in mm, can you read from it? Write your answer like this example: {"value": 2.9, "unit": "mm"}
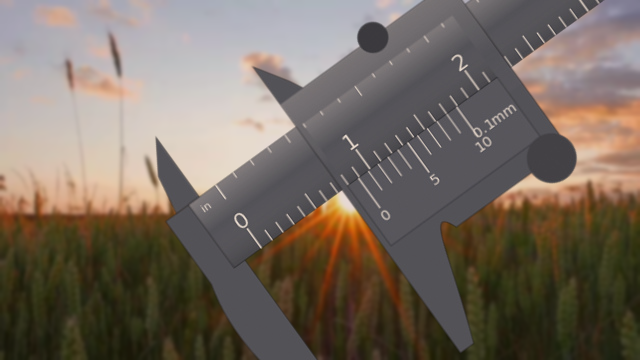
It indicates {"value": 8.9, "unit": "mm"}
